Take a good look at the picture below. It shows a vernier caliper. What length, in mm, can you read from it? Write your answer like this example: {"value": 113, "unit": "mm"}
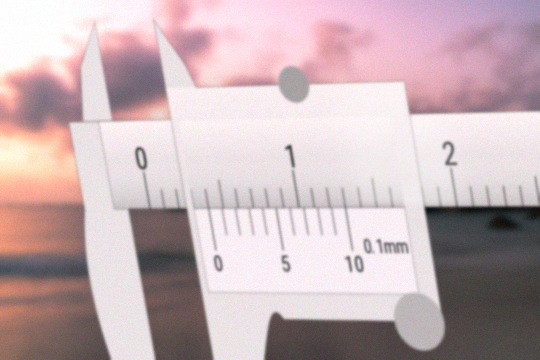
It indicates {"value": 4.0, "unit": "mm"}
